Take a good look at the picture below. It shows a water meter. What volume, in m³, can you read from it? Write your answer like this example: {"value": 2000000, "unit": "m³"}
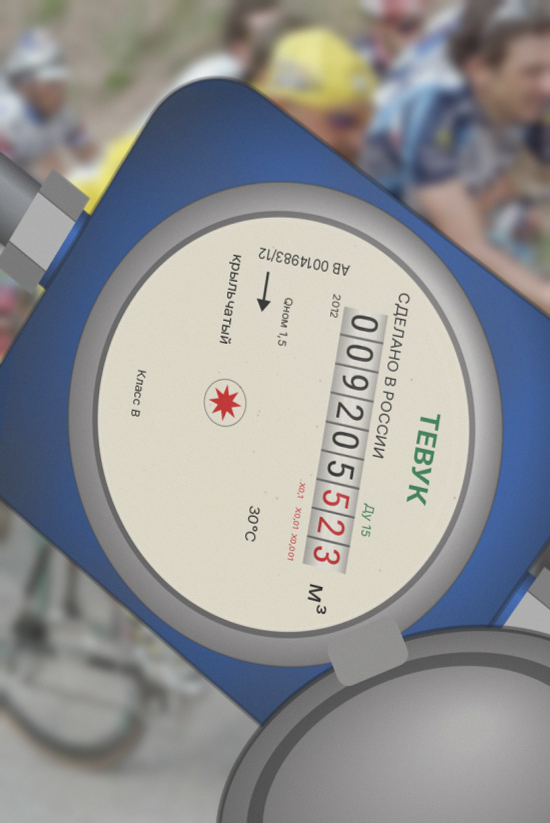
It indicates {"value": 9205.523, "unit": "m³"}
